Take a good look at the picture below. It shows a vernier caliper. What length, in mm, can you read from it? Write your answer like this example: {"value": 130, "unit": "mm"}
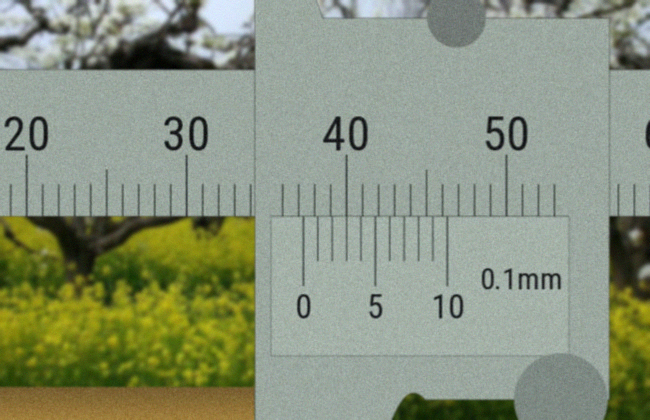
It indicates {"value": 37.3, "unit": "mm"}
